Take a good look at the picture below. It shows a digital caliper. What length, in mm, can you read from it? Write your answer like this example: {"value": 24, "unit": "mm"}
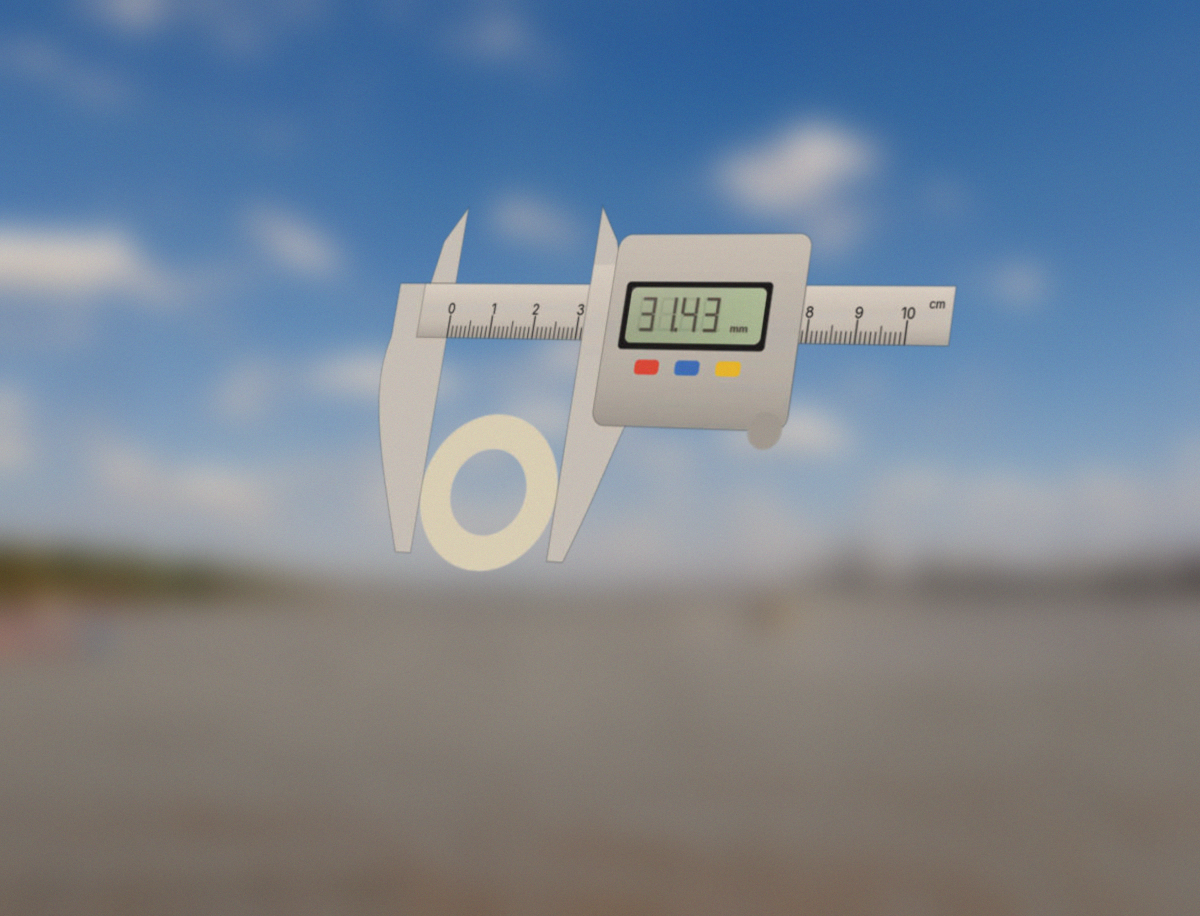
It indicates {"value": 31.43, "unit": "mm"}
